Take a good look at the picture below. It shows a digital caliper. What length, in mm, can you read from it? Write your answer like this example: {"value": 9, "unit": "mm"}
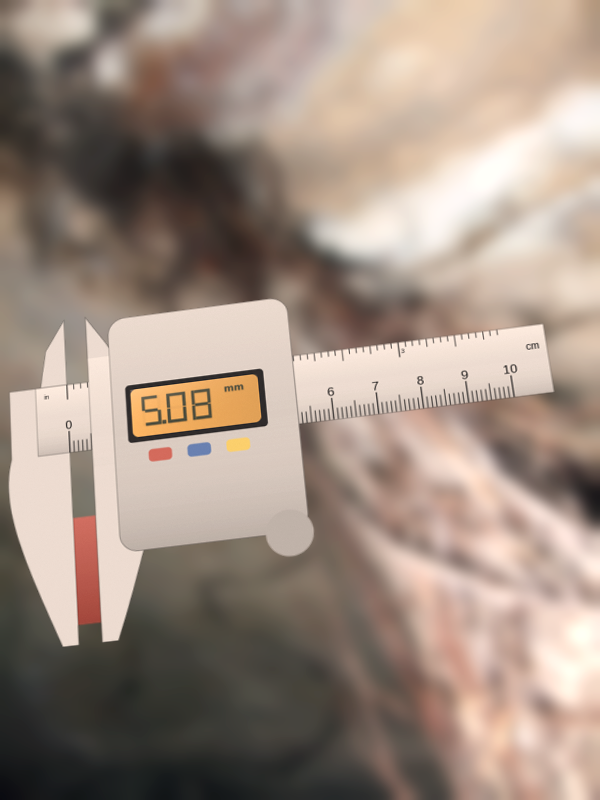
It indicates {"value": 5.08, "unit": "mm"}
